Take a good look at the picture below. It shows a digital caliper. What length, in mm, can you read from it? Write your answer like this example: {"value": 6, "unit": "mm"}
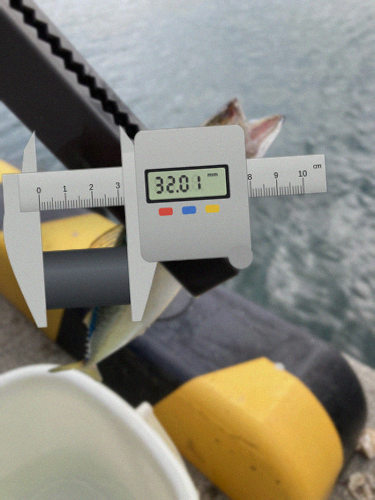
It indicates {"value": 32.01, "unit": "mm"}
